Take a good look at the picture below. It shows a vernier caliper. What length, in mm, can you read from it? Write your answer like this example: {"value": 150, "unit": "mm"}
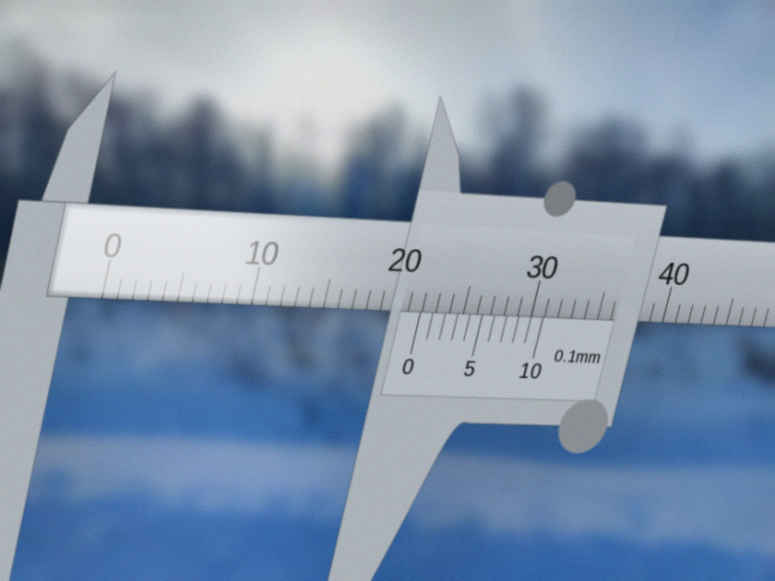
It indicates {"value": 21.9, "unit": "mm"}
